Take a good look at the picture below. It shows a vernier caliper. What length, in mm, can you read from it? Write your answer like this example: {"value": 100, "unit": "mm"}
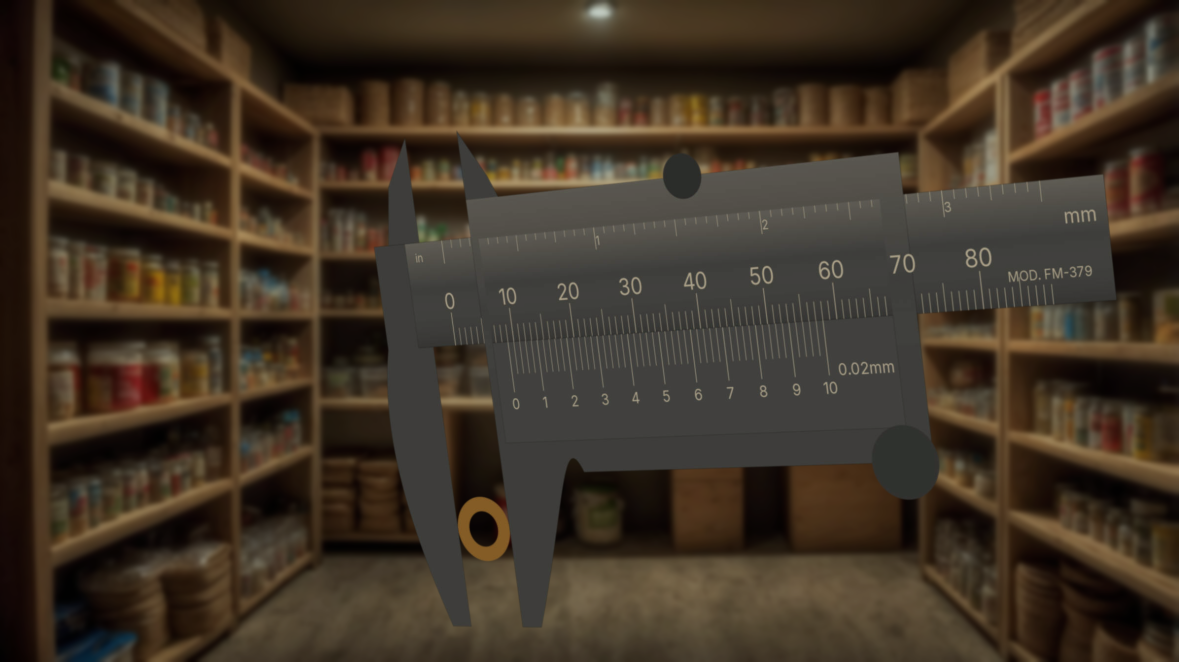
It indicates {"value": 9.0, "unit": "mm"}
